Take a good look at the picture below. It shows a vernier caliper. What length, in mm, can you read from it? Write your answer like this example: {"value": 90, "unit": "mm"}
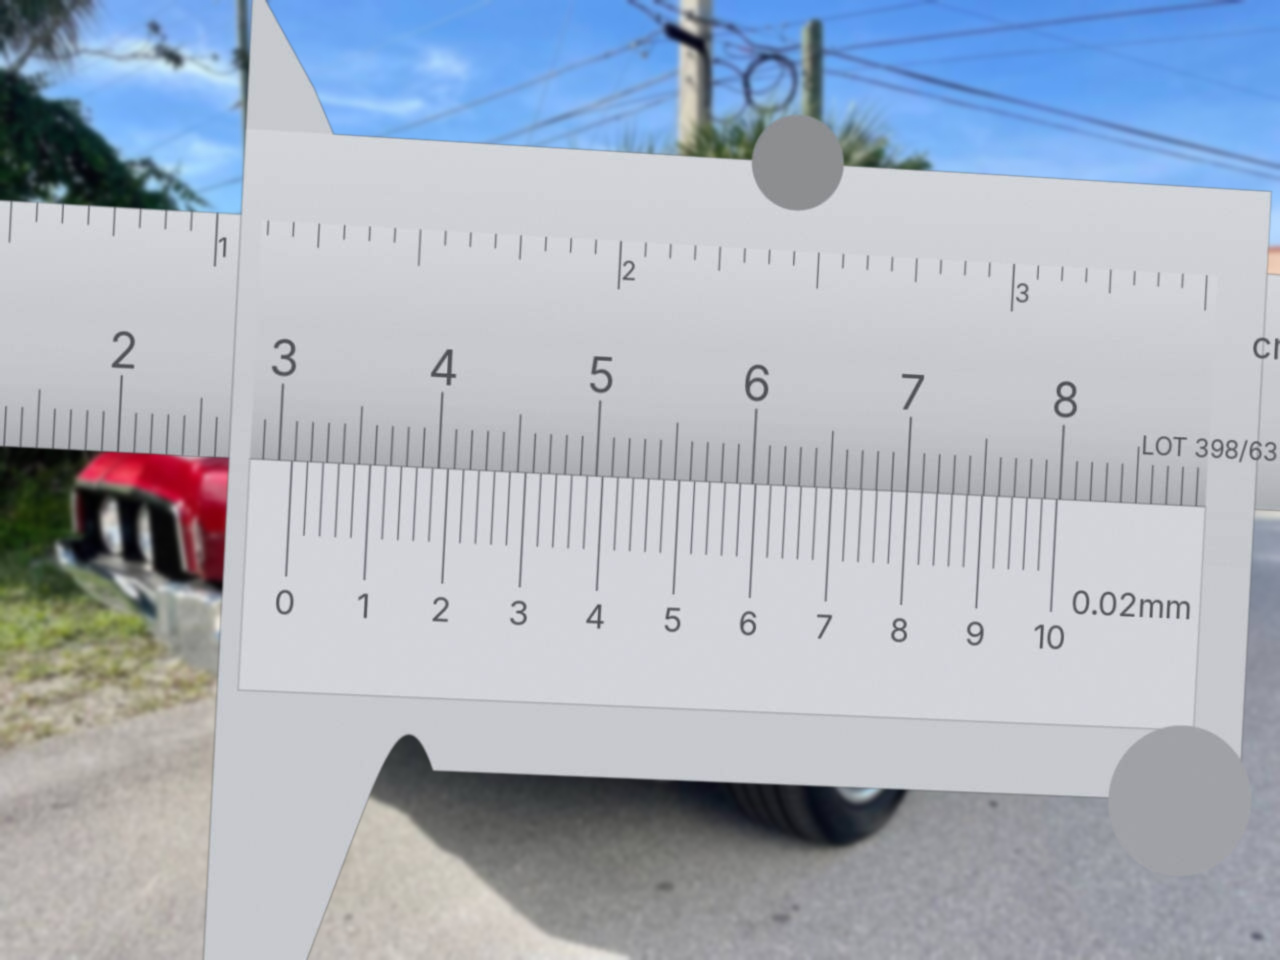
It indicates {"value": 30.8, "unit": "mm"}
